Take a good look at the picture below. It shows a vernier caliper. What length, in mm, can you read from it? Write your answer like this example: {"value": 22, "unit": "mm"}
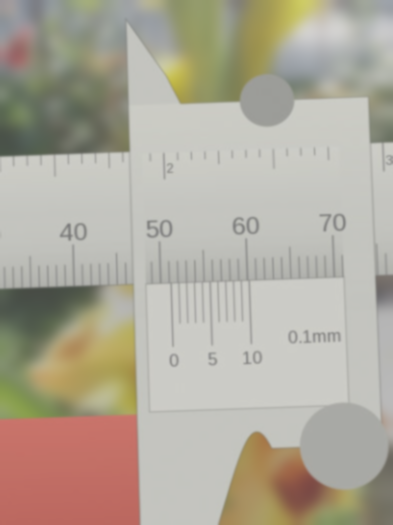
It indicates {"value": 51.2, "unit": "mm"}
